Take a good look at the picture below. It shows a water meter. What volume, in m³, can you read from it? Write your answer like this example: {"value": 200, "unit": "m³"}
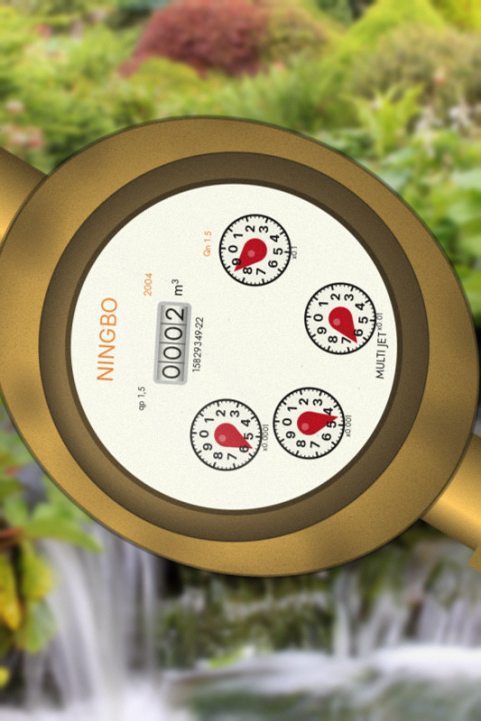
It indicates {"value": 2.8645, "unit": "m³"}
